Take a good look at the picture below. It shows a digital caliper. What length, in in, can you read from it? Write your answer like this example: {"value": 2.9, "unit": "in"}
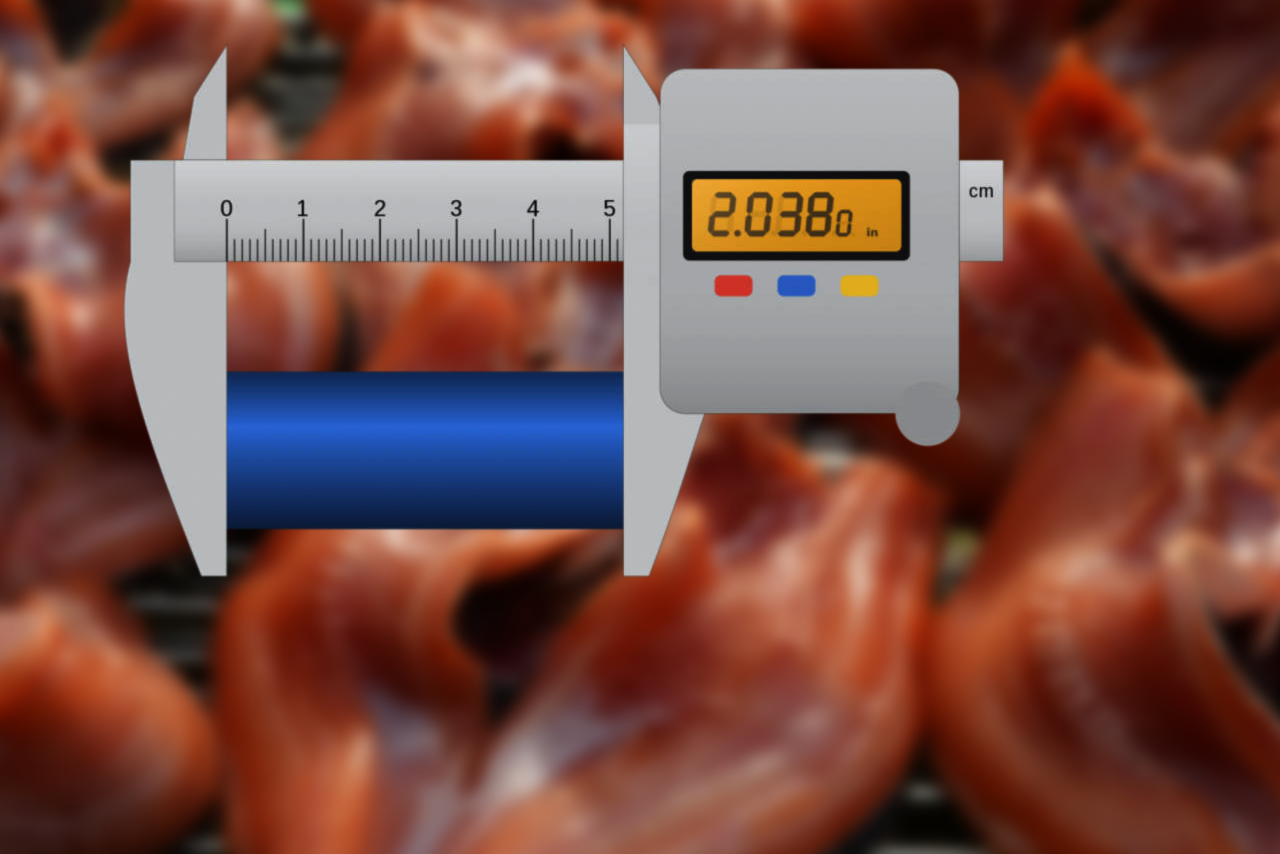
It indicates {"value": 2.0380, "unit": "in"}
